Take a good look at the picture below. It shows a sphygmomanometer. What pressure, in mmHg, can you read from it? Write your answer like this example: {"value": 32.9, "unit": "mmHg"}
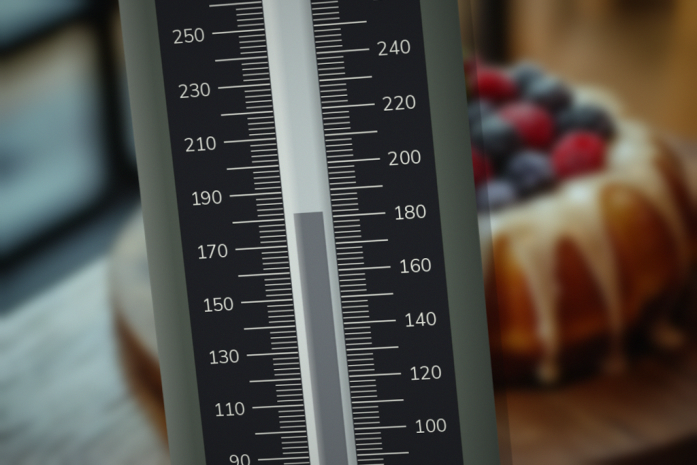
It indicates {"value": 182, "unit": "mmHg"}
